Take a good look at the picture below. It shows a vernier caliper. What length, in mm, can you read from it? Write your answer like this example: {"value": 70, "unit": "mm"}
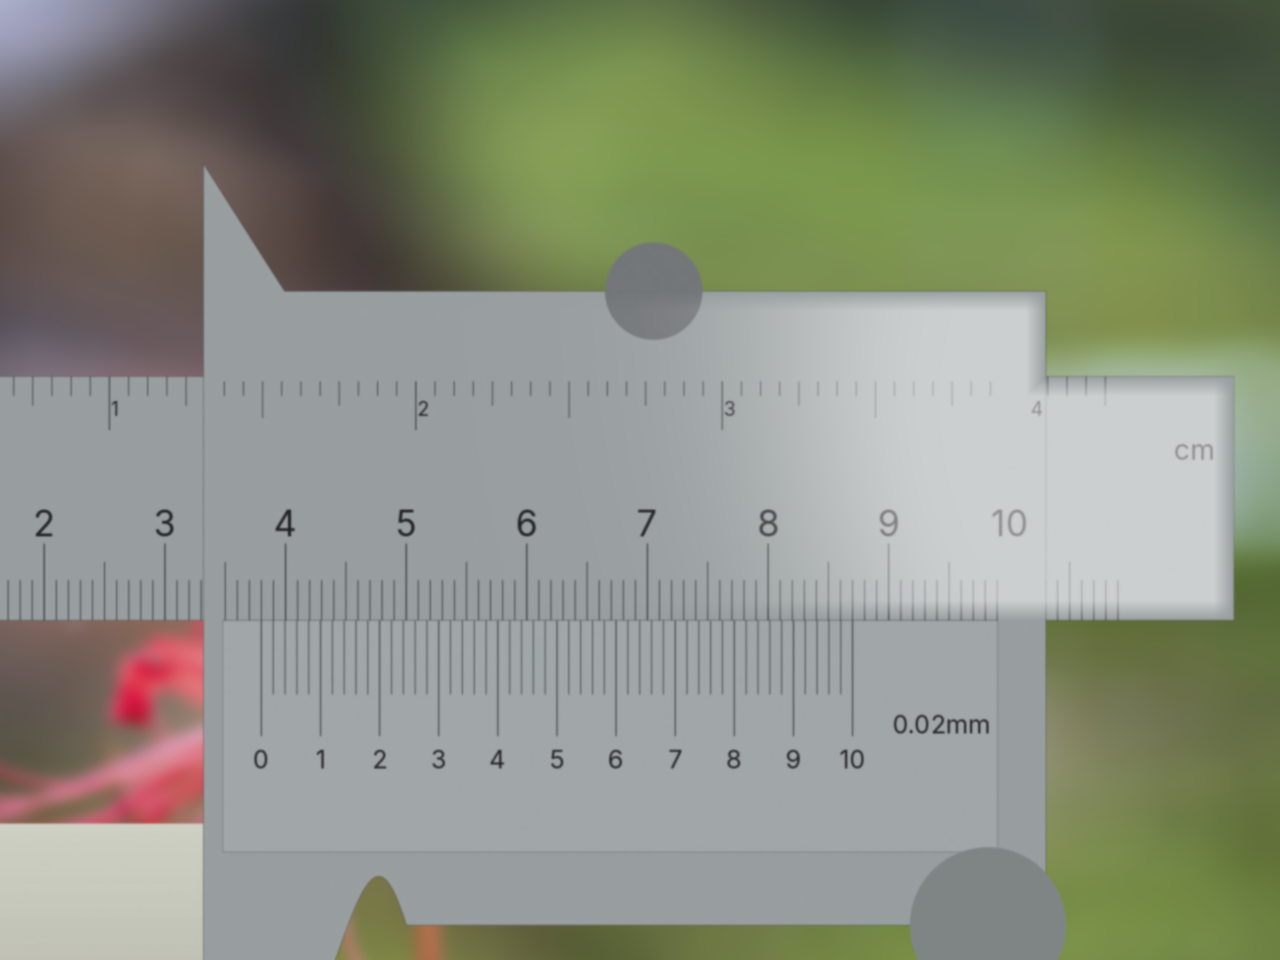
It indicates {"value": 38.0, "unit": "mm"}
